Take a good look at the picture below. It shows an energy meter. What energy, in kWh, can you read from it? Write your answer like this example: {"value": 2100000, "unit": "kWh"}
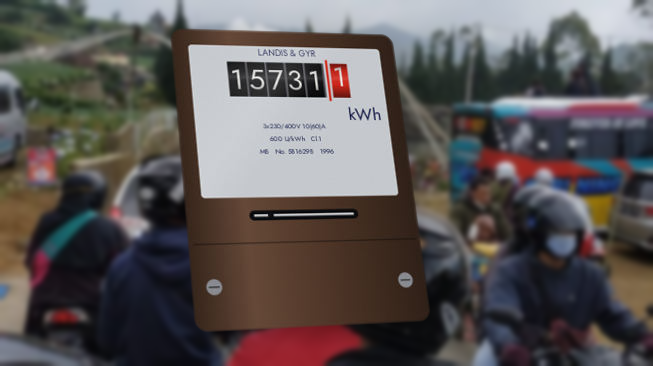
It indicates {"value": 15731.1, "unit": "kWh"}
